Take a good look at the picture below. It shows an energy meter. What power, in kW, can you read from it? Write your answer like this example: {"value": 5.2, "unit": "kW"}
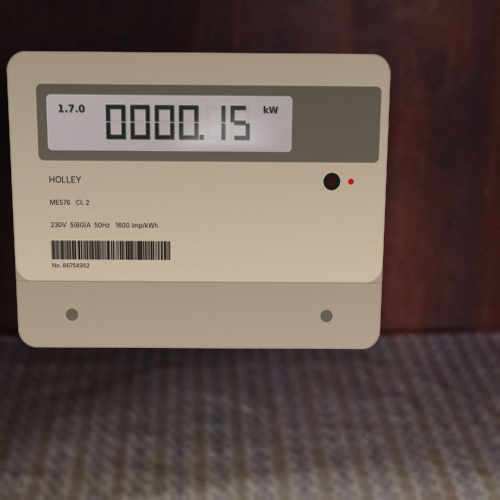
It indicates {"value": 0.15, "unit": "kW"}
